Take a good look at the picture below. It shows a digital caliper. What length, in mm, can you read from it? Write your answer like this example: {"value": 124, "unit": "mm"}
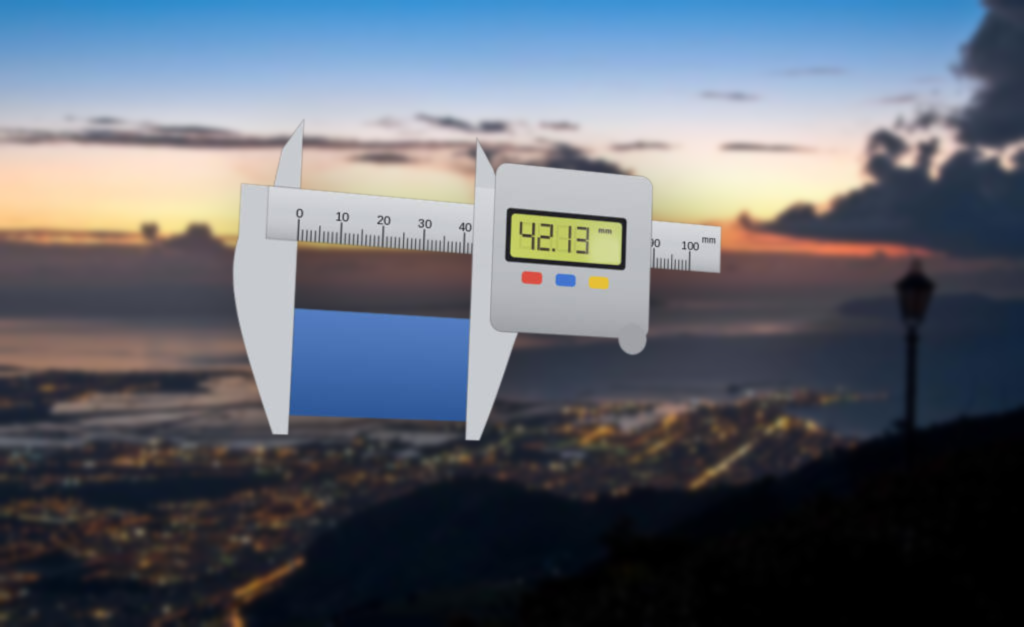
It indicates {"value": 42.13, "unit": "mm"}
